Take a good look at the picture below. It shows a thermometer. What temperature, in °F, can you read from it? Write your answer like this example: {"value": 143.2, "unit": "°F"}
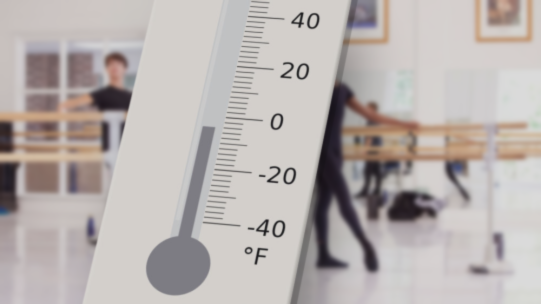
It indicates {"value": -4, "unit": "°F"}
